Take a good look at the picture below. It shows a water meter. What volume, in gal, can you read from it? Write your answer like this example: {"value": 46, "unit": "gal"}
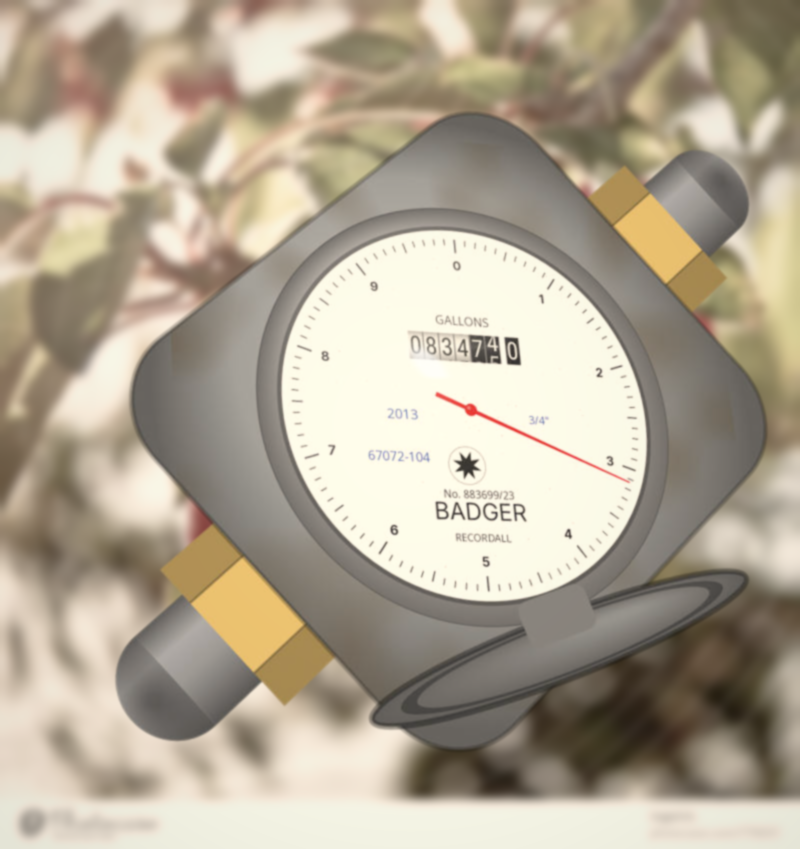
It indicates {"value": 834743.1, "unit": "gal"}
